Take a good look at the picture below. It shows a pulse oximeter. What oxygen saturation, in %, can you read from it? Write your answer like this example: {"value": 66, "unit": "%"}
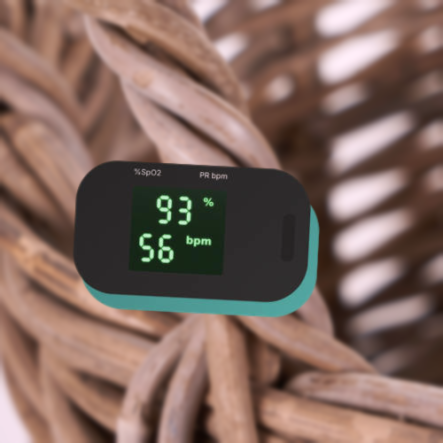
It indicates {"value": 93, "unit": "%"}
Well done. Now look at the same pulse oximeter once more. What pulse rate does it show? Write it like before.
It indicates {"value": 56, "unit": "bpm"}
